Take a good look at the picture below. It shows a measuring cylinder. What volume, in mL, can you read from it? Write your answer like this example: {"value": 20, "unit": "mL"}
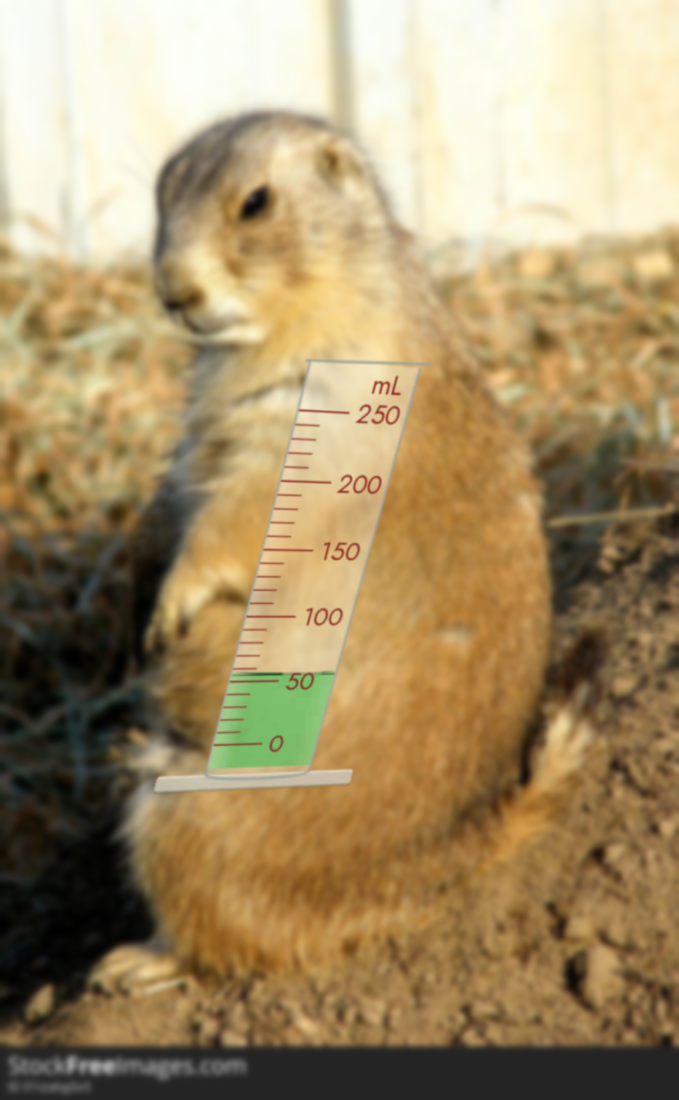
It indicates {"value": 55, "unit": "mL"}
